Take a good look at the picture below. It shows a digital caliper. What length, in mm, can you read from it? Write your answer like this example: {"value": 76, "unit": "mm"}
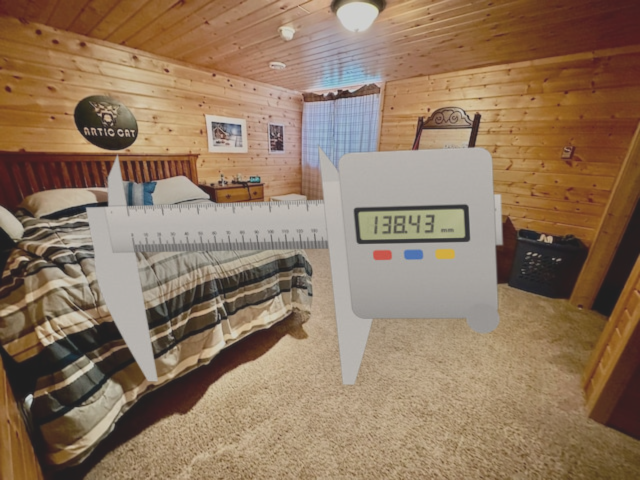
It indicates {"value": 138.43, "unit": "mm"}
